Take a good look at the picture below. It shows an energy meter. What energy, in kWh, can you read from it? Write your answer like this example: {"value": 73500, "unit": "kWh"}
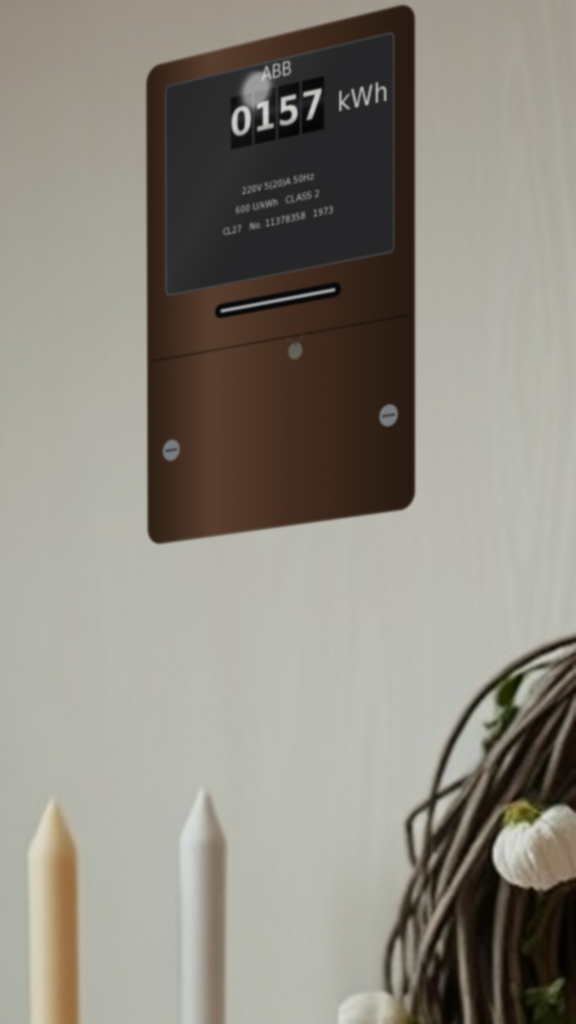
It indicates {"value": 157, "unit": "kWh"}
